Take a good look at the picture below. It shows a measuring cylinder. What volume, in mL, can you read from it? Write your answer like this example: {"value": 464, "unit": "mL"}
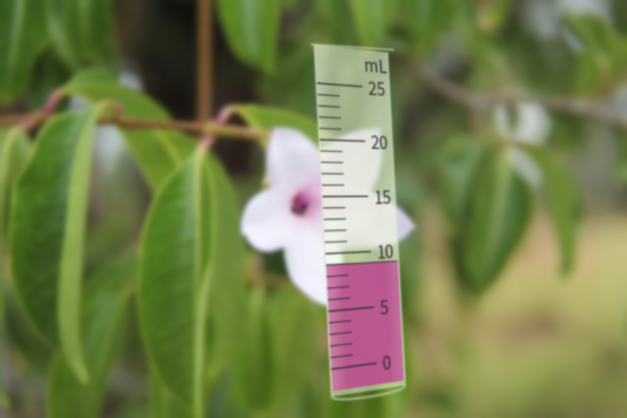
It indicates {"value": 9, "unit": "mL"}
